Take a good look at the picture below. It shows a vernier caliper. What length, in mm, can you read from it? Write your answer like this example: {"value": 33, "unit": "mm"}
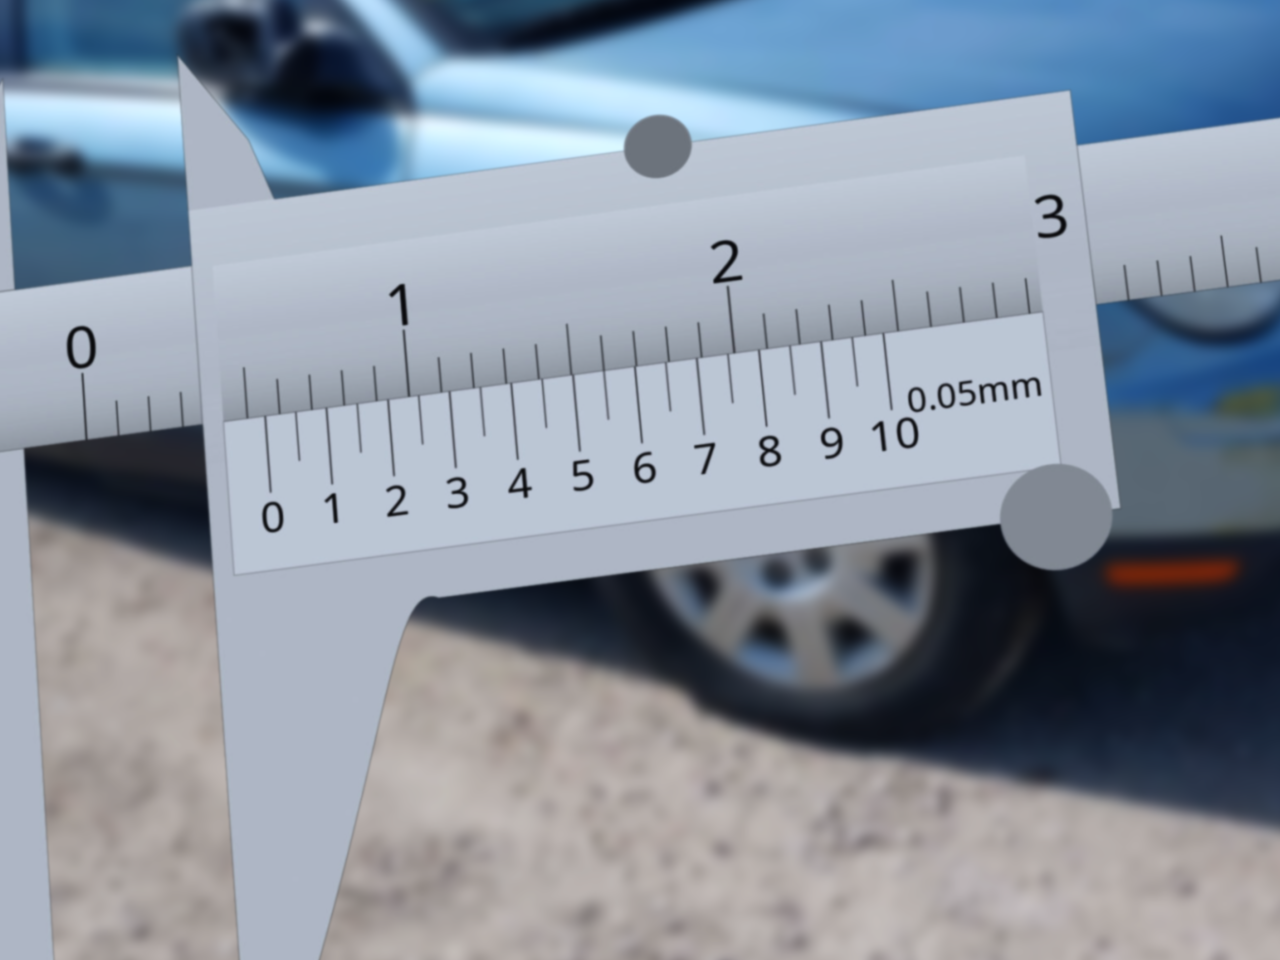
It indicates {"value": 5.55, "unit": "mm"}
